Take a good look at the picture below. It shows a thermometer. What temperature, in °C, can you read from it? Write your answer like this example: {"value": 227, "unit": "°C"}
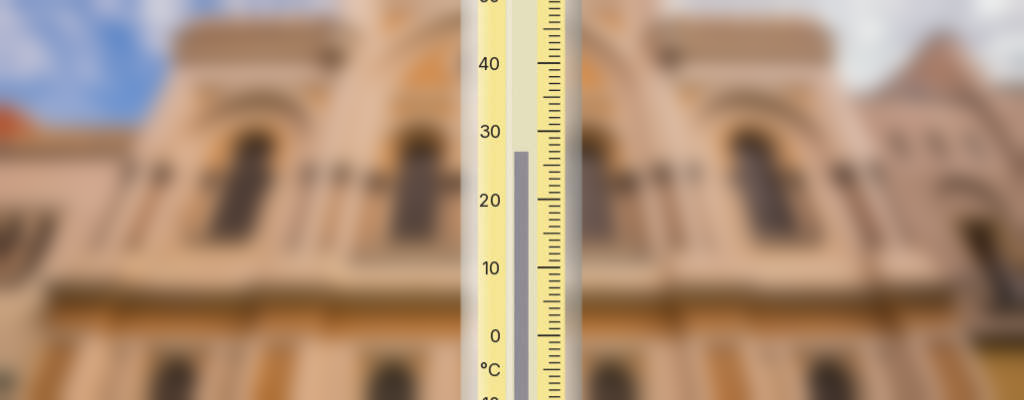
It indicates {"value": 27, "unit": "°C"}
